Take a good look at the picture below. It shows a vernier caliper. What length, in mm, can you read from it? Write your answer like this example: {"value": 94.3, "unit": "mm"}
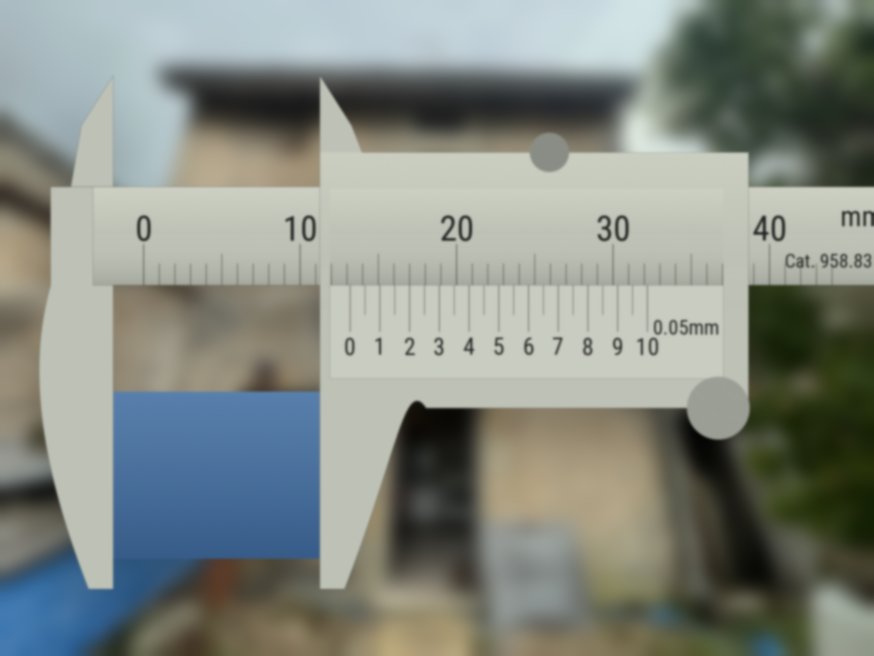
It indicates {"value": 13.2, "unit": "mm"}
